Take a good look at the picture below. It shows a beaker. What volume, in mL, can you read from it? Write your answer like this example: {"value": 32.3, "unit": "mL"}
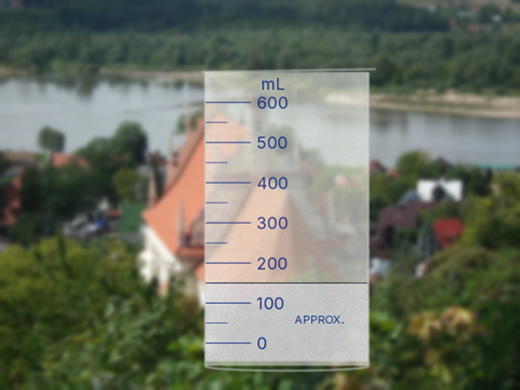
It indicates {"value": 150, "unit": "mL"}
